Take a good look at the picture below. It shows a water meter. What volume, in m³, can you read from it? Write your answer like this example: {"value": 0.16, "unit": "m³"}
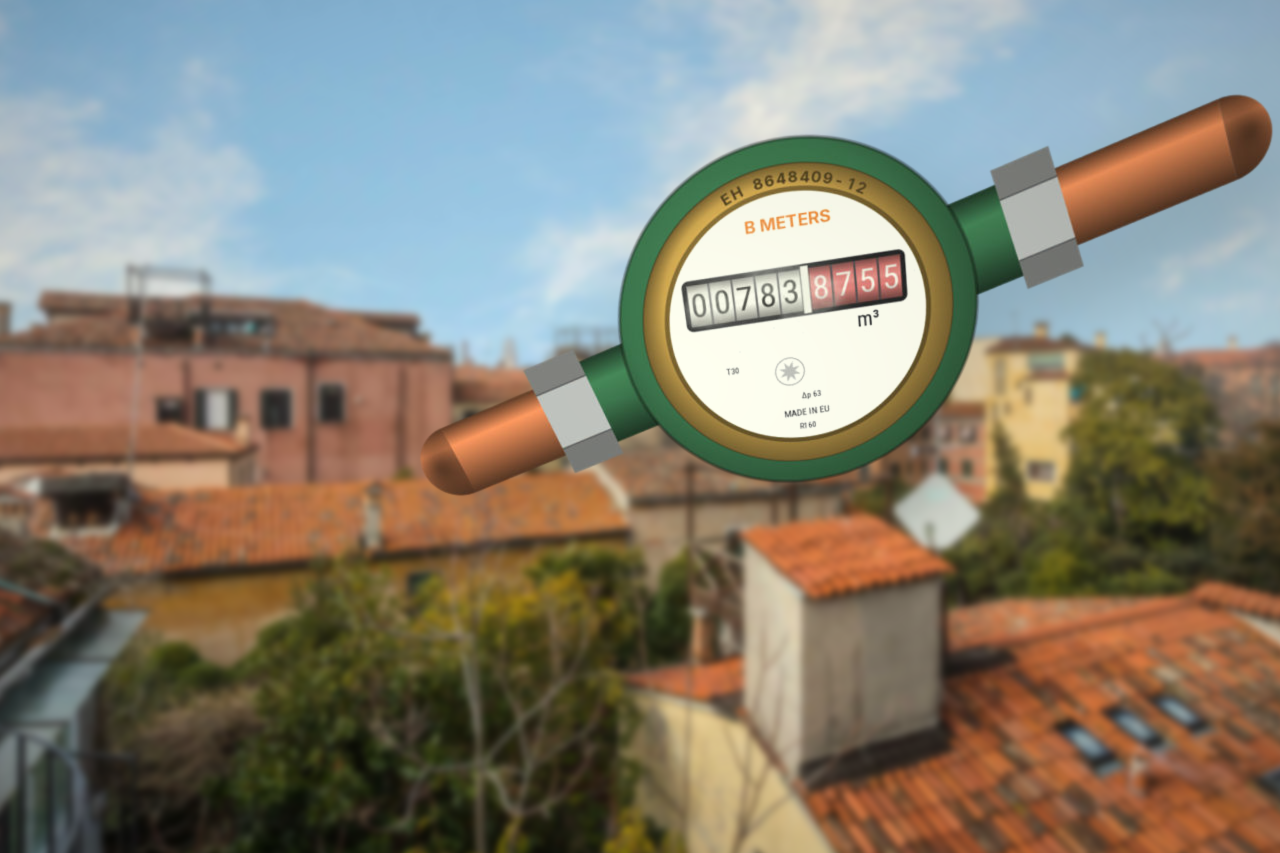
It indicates {"value": 783.8755, "unit": "m³"}
